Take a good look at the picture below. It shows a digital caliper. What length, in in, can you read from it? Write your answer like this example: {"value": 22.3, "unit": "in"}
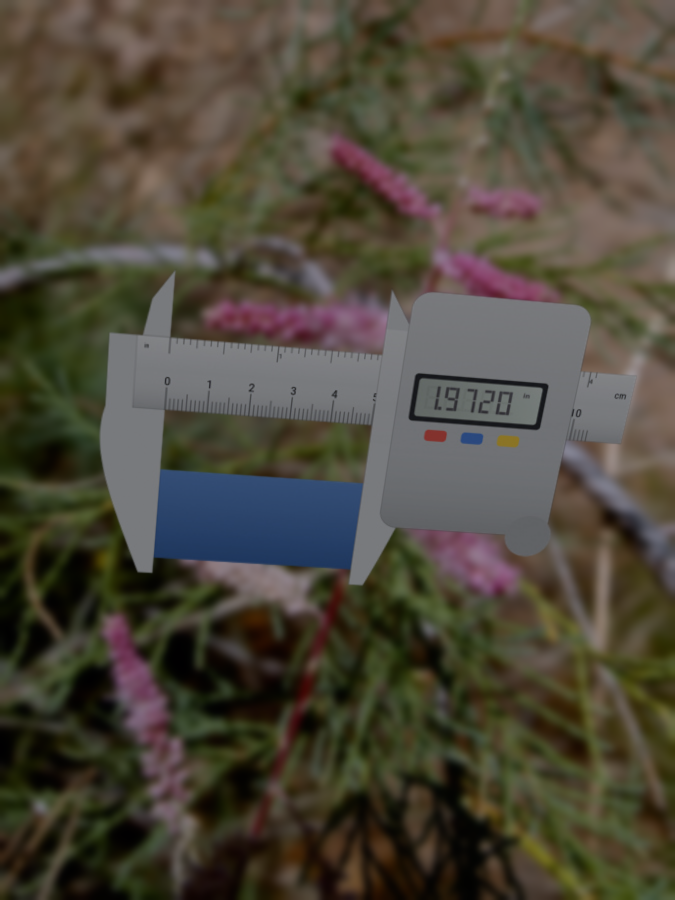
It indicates {"value": 1.9720, "unit": "in"}
